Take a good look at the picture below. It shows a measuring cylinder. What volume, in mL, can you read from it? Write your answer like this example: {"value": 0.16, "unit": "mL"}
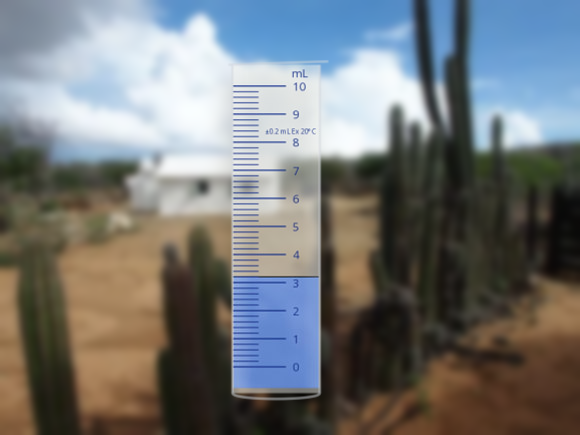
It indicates {"value": 3.2, "unit": "mL"}
